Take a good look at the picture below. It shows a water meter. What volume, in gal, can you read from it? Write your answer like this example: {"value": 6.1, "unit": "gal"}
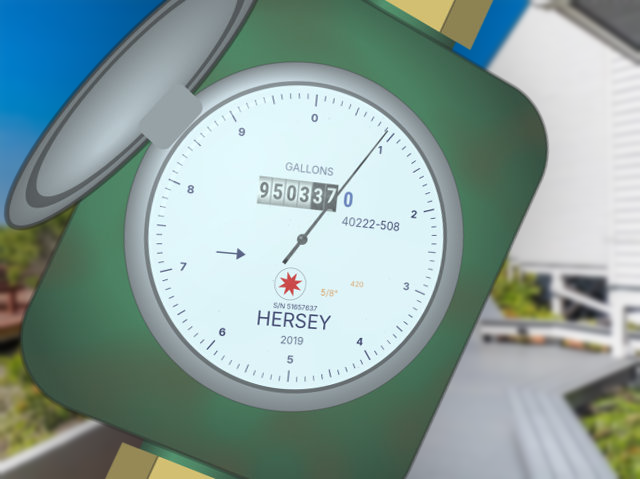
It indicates {"value": 9503370.9, "unit": "gal"}
